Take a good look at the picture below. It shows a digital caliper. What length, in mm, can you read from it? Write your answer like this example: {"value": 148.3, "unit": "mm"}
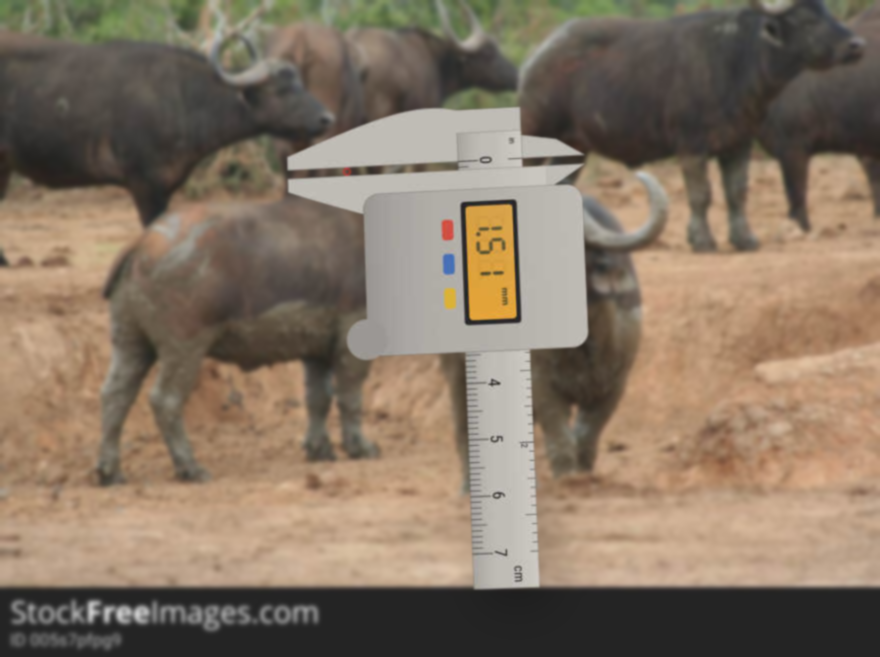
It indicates {"value": 1.51, "unit": "mm"}
